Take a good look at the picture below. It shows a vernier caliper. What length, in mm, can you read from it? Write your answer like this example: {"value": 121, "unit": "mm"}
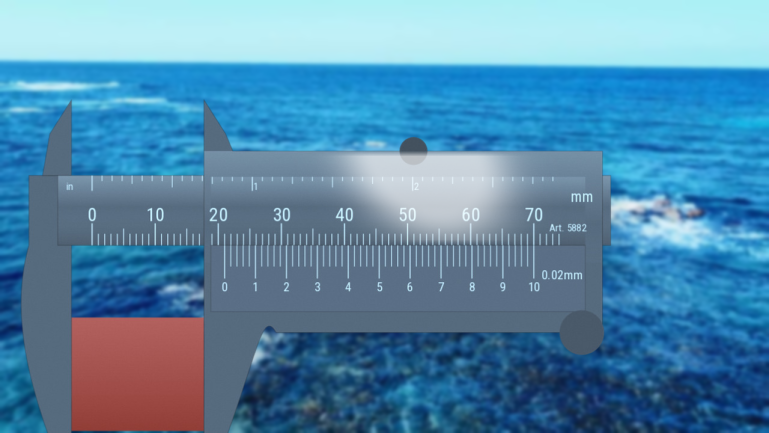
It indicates {"value": 21.0, "unit": "mm"}
